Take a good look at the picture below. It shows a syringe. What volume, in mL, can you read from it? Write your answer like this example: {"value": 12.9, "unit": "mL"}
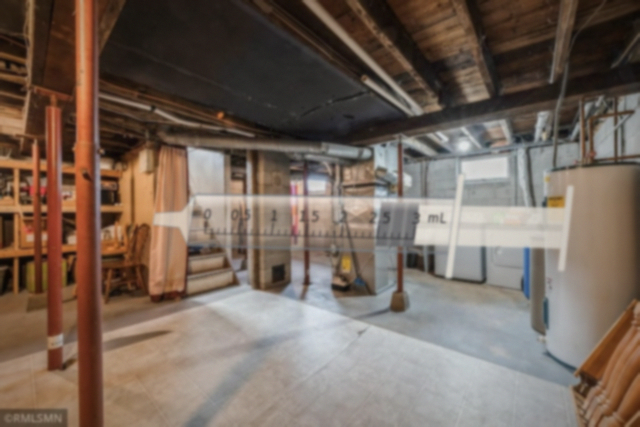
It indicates {"value": 2.5, "unit": "mL"}
